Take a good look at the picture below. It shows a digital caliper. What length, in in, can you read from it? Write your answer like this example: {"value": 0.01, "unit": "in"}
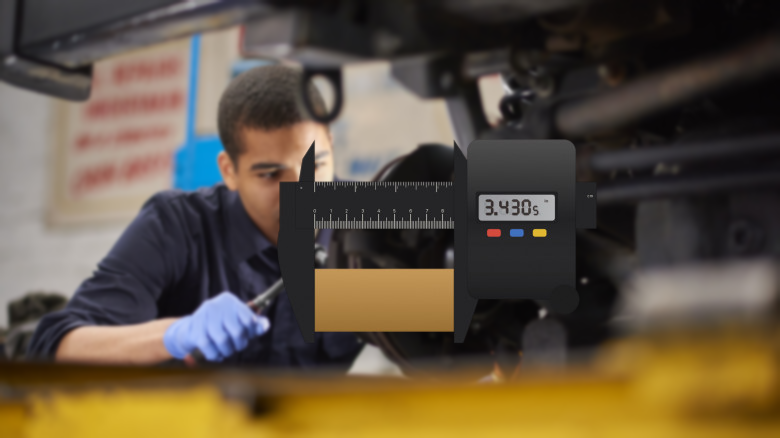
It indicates {"value": 3.4305, "unit": "in"}
